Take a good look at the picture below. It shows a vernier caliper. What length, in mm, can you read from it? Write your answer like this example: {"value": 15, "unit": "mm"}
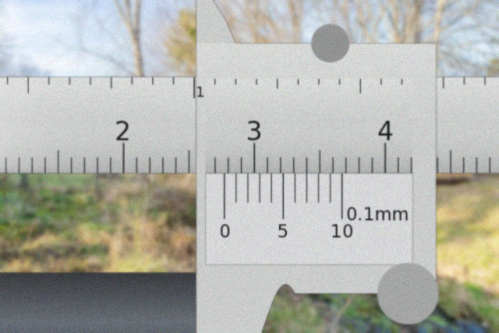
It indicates {"value": 27.7, "unit": "mm"}
